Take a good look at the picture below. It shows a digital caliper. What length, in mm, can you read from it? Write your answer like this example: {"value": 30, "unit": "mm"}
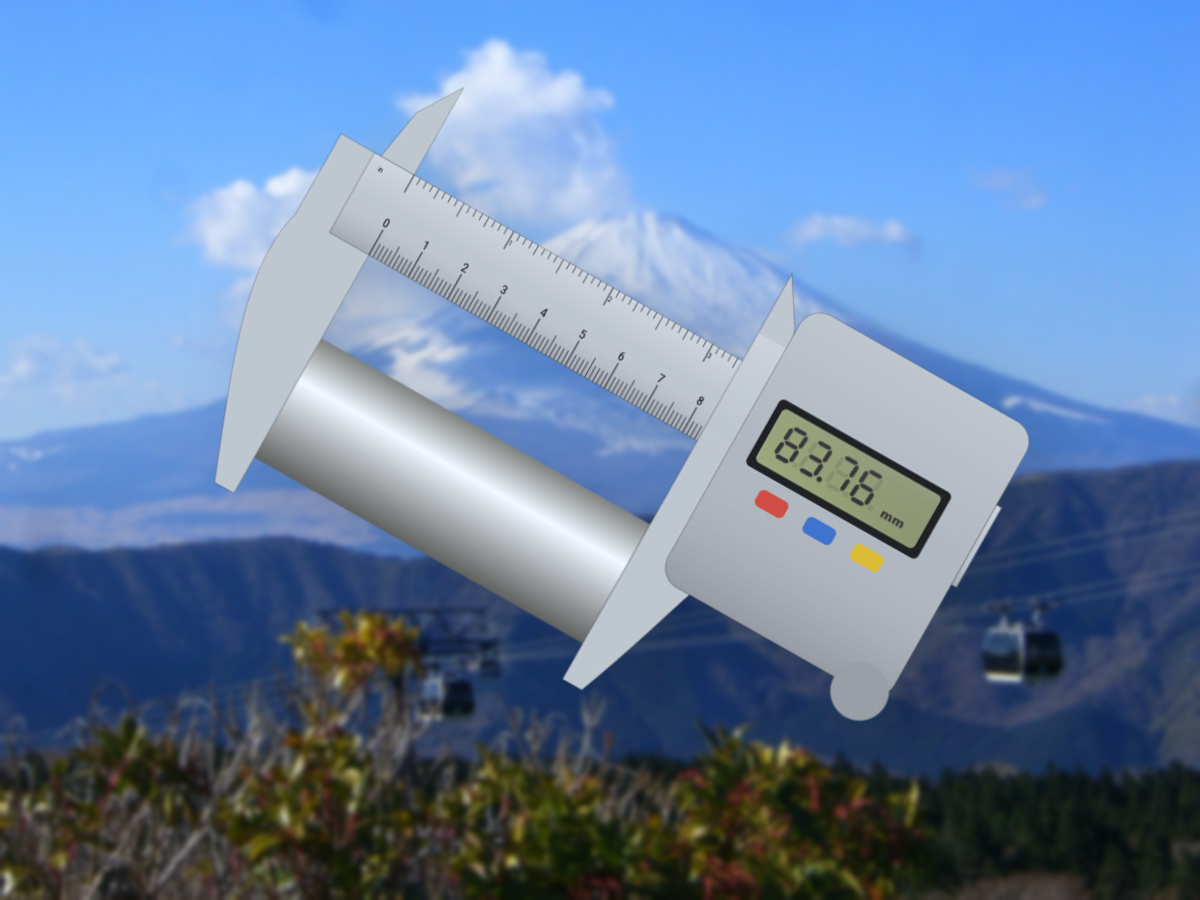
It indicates {"value": 83.76, "unit": "mm"}
